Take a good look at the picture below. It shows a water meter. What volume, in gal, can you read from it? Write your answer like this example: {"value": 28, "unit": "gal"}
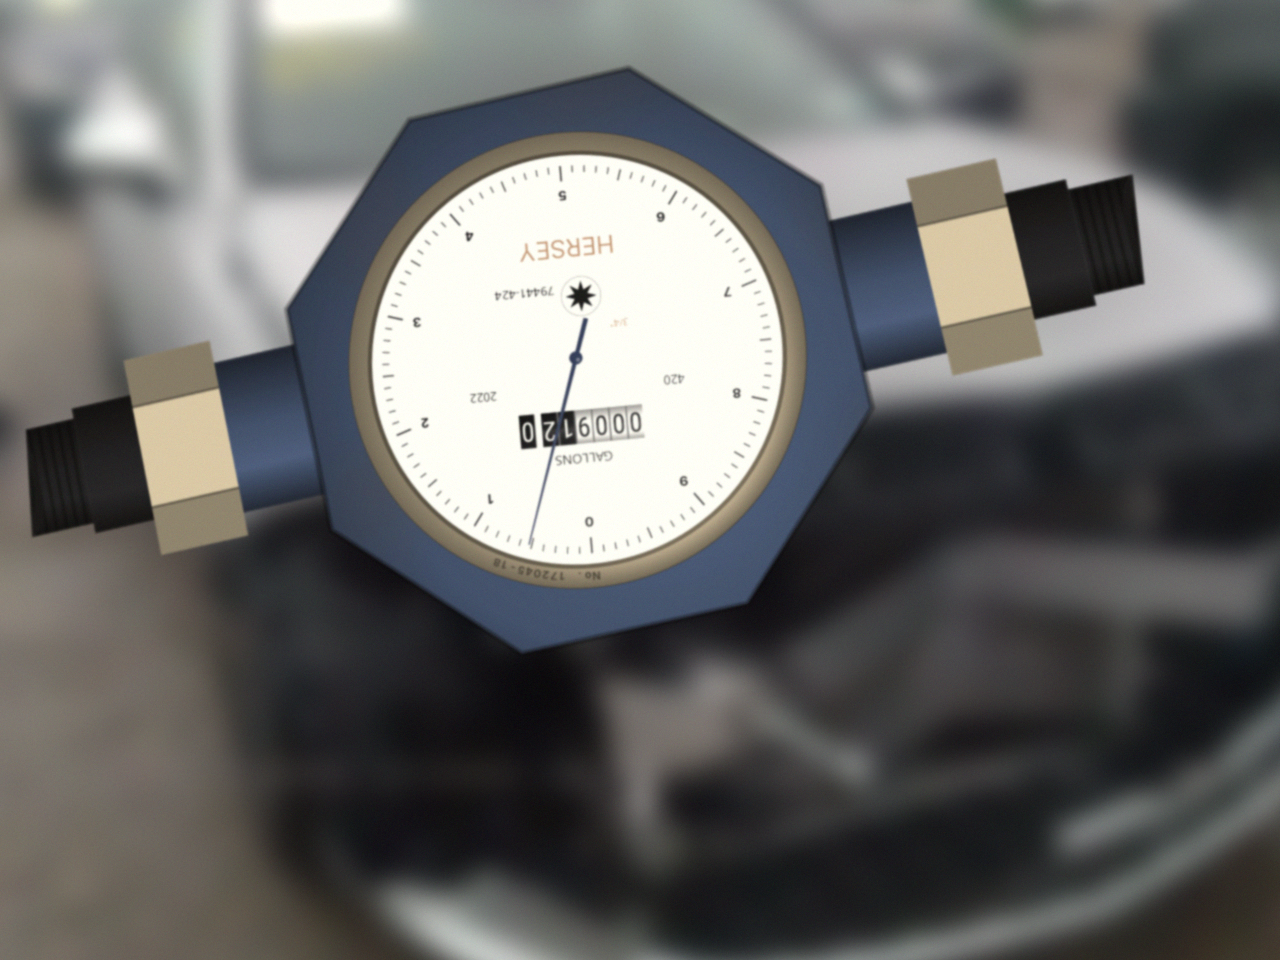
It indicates {"value": 9120.5, "unit": "gal"}
